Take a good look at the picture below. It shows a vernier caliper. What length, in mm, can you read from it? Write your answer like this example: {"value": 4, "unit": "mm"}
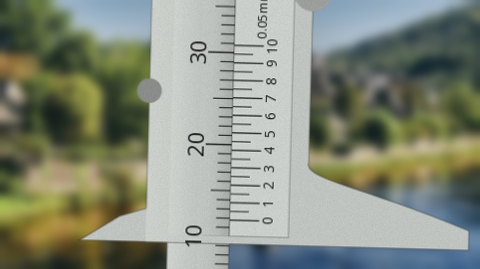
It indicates {"value": 11.8, "unit": "mm"}
